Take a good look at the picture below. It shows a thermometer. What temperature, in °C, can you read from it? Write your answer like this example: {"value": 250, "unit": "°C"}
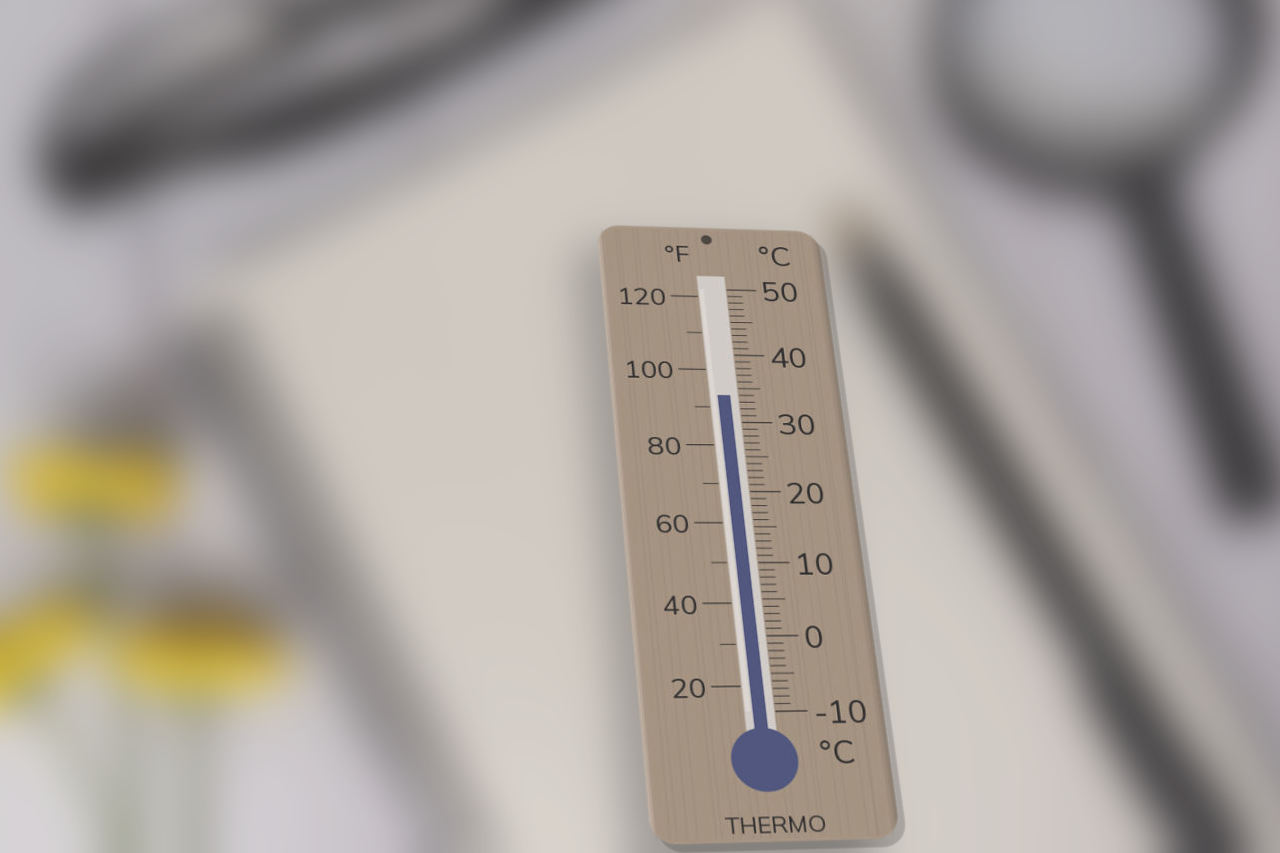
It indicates {"value": 34, "unit": "°C"}
